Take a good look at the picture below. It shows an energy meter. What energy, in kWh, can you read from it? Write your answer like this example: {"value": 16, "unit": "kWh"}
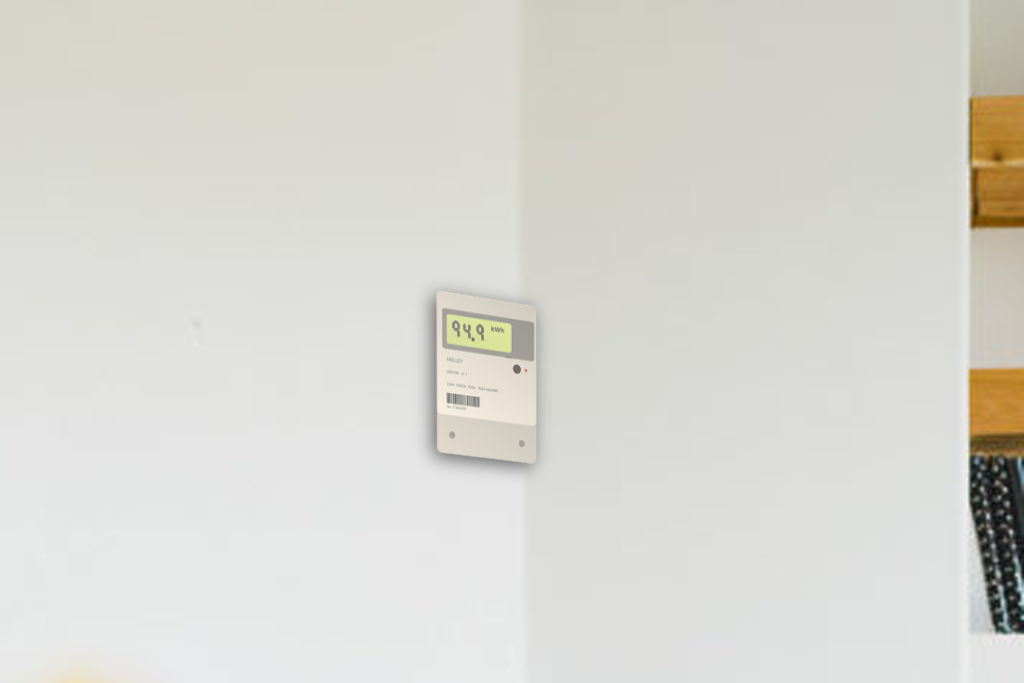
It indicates {"value": 94.9, "unit": "kWh"}
